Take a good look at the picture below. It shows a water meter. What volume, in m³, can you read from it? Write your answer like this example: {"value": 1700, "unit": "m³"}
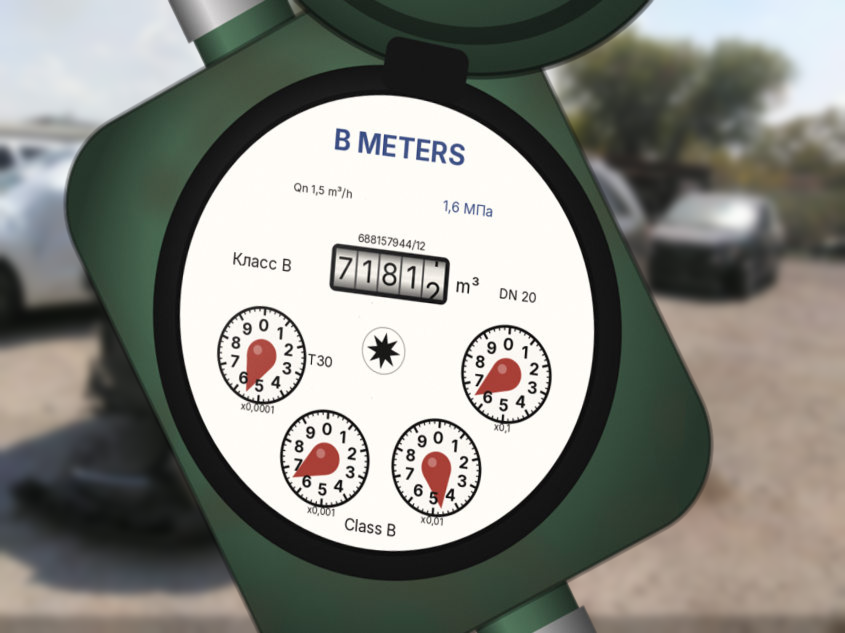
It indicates {"value": 71811.6465, "unit": "m³"}
